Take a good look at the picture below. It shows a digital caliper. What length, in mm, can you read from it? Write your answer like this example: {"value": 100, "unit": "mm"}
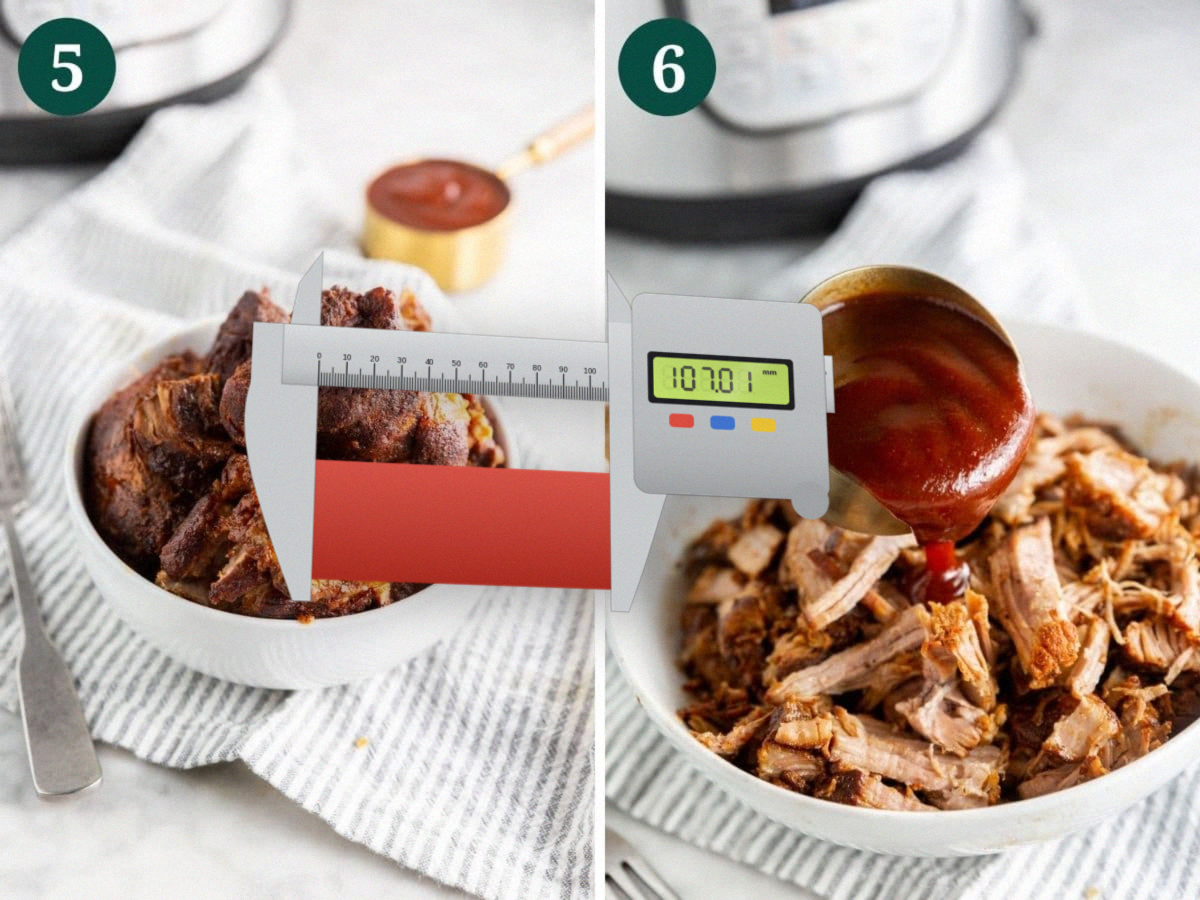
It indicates {"value": 107.01, "unit": "mm"}
